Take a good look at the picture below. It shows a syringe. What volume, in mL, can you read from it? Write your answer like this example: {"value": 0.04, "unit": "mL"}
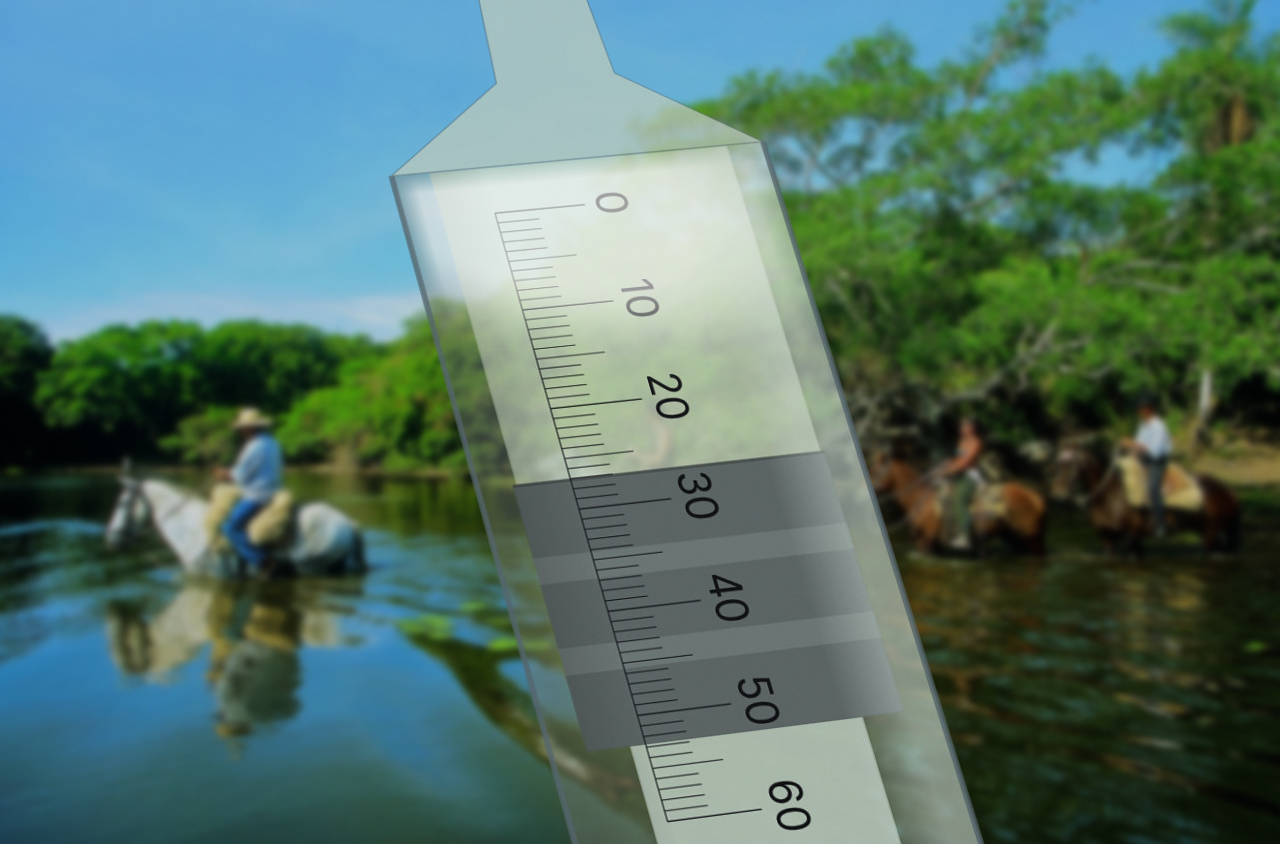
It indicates {"value": 27, "unit": "mL"}
